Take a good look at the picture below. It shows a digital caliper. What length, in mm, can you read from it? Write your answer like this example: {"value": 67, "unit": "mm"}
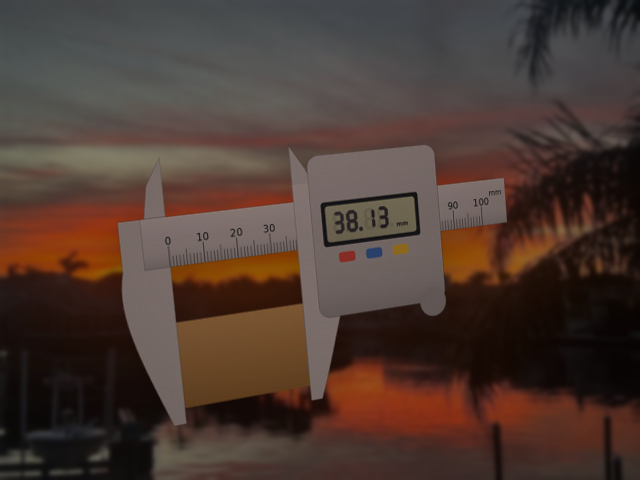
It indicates {"value": 38.13, "unit": "mm"}
